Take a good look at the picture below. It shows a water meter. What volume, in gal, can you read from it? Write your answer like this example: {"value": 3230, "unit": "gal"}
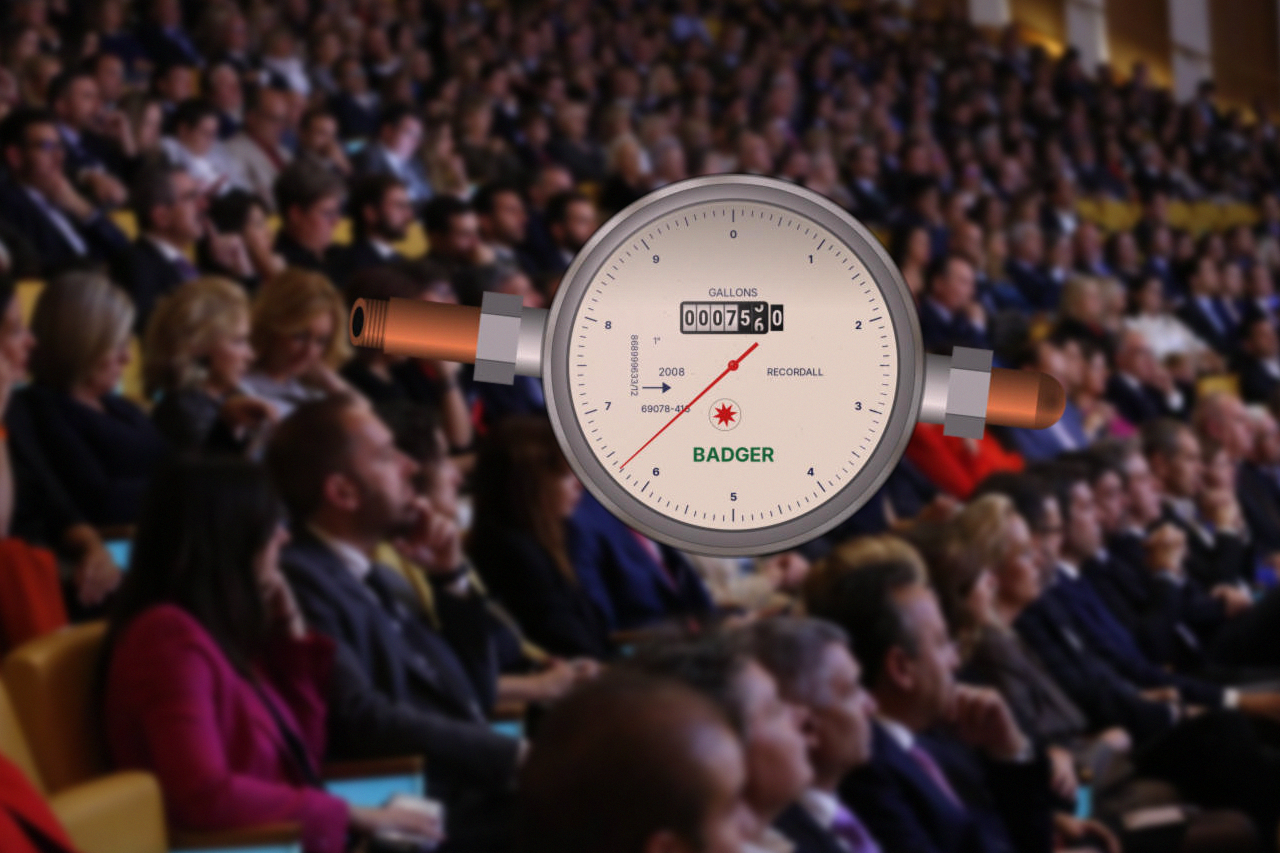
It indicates {"value": 7556.3, "unit": "gal"}
